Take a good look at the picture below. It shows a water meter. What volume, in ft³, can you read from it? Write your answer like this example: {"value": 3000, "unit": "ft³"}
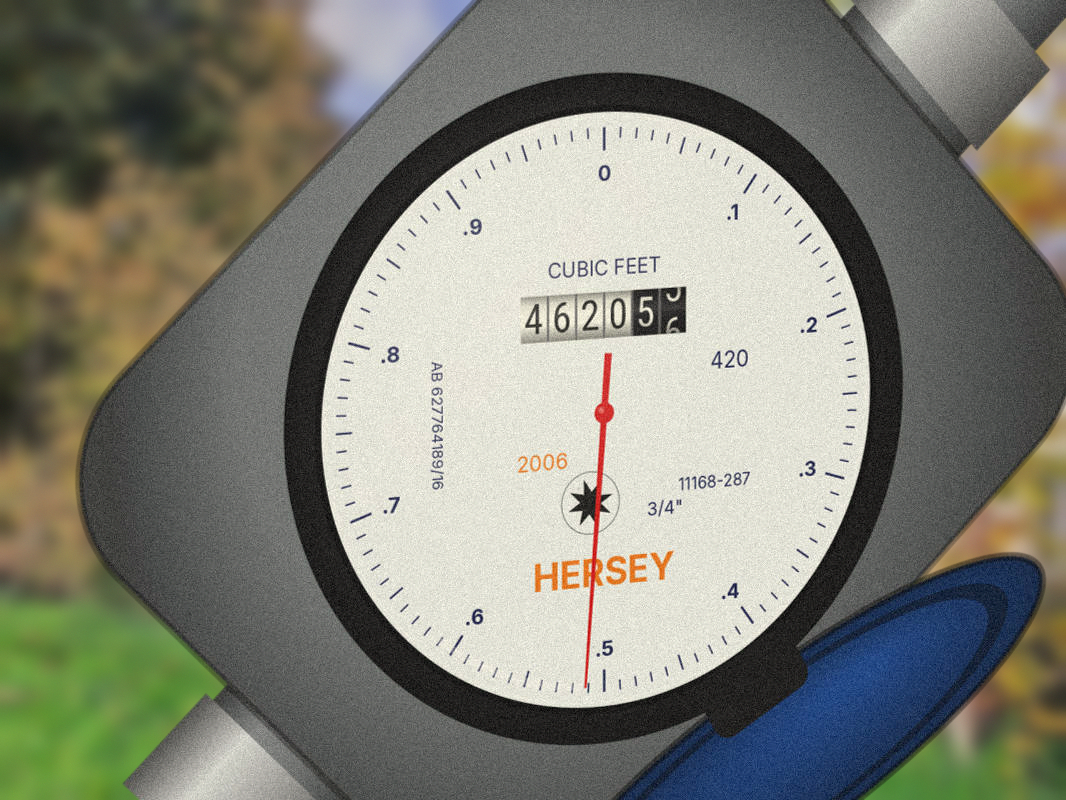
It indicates {"value": 462055.51, "unit": "ft³"}
